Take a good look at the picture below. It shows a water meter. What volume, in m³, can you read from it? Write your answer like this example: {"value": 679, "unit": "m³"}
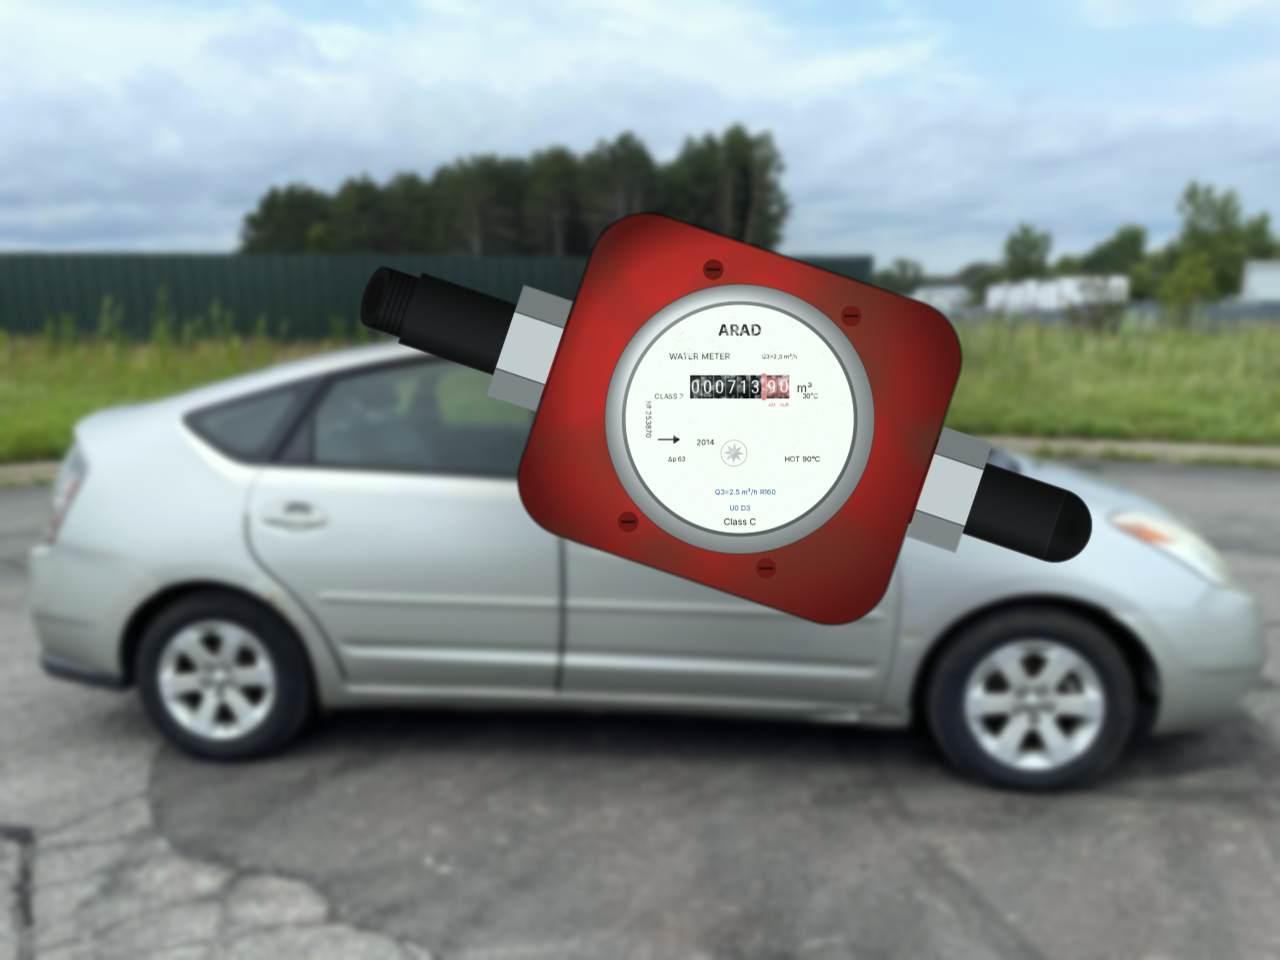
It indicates {"value": 713.90, "unit": "m³"}
